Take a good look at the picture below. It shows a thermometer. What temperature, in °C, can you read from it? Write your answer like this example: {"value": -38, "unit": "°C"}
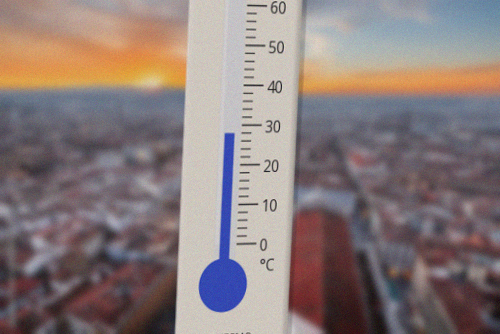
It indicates {"value": 28, "unit": "°C"}
